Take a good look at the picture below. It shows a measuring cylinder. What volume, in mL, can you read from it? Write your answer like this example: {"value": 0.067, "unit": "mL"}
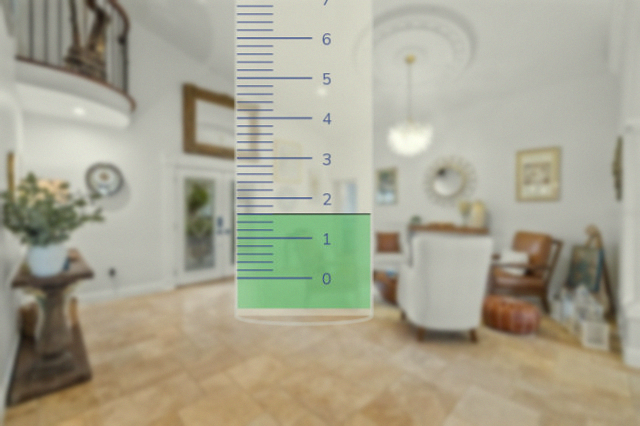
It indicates {"value": 1.6, "unit": "mL"}
